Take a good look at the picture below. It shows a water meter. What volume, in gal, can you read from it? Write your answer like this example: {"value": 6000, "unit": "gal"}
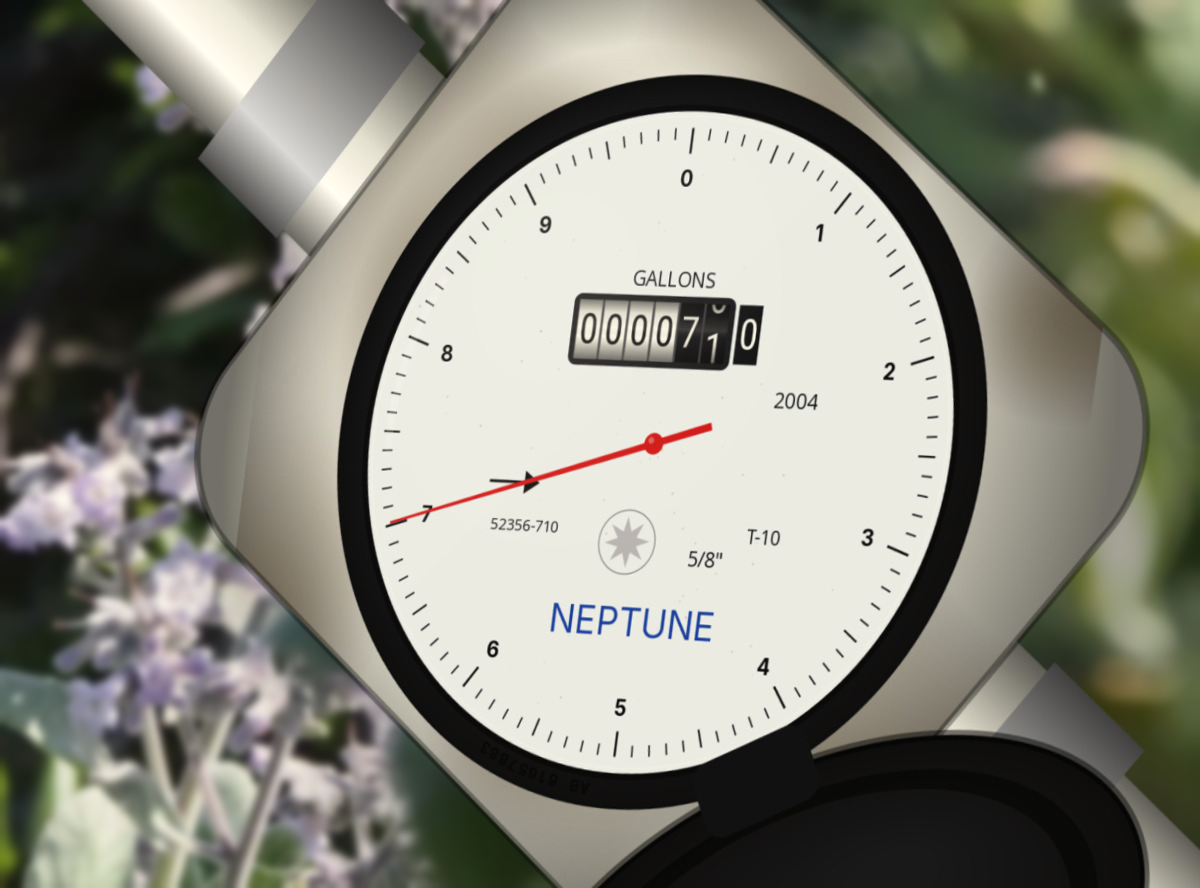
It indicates {"value": 707.0, "unit": "gal"}
